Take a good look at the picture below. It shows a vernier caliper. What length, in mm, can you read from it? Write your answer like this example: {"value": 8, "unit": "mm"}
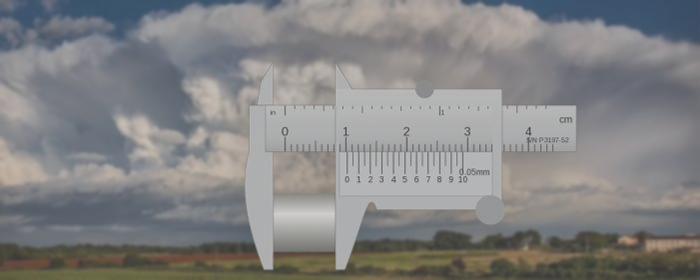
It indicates {"value": 10.2, "unit": "mm"}
